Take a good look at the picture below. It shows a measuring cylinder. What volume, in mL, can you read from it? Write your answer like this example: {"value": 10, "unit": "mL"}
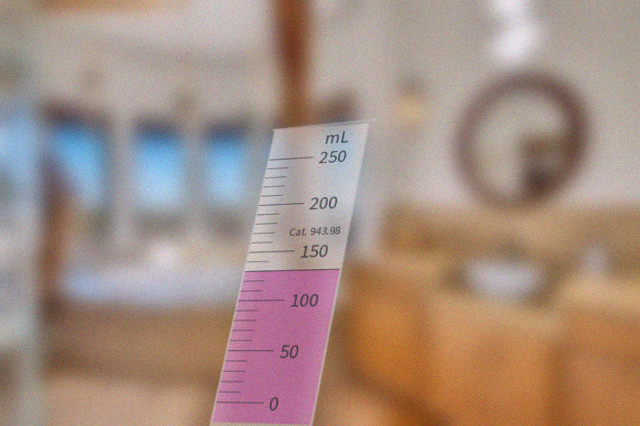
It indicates {"value": 130, "unit": "mL"}
